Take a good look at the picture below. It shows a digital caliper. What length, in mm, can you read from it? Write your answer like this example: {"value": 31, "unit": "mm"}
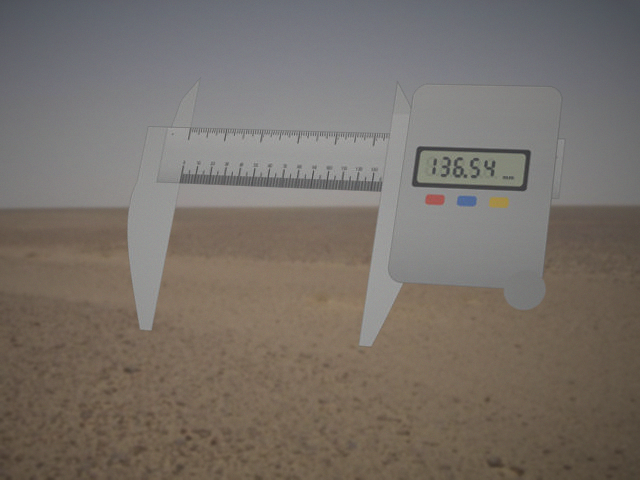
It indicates {"value": 136.54, "unit": "mm"}
